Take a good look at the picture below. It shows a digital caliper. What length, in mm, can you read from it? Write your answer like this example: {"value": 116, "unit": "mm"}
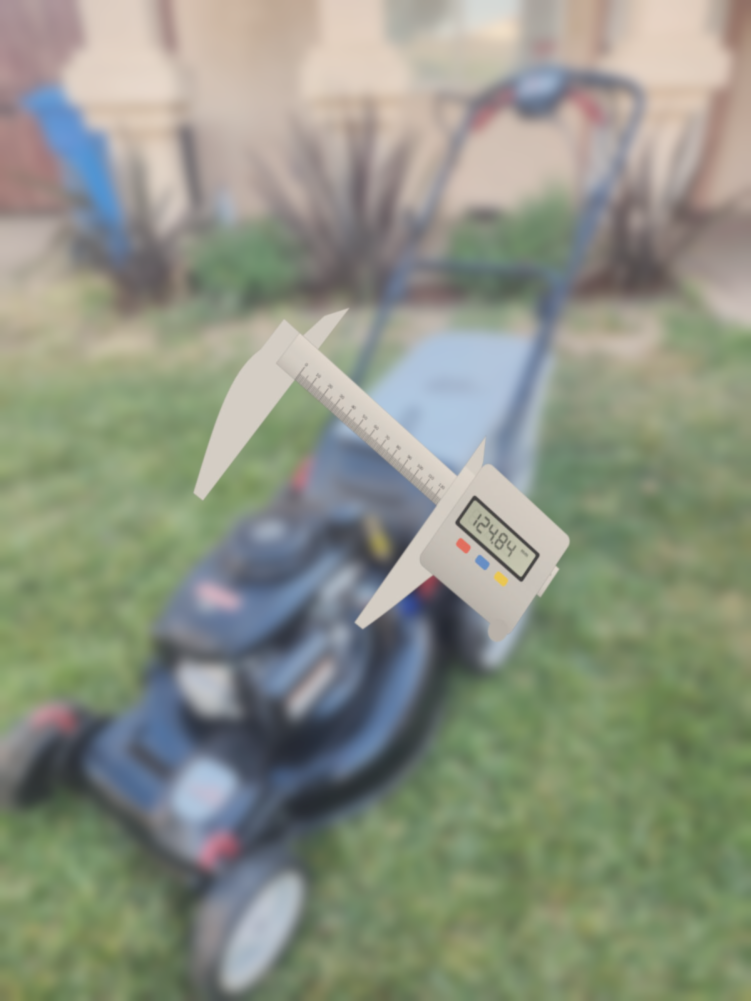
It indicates {"value": 124.84, "unit": "mm"}
